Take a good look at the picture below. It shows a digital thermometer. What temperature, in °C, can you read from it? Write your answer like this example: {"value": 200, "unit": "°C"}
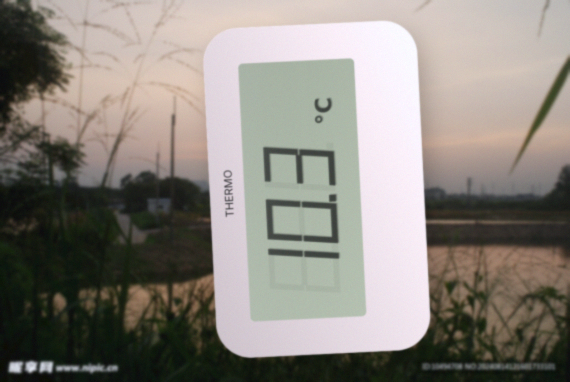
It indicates {"value": 10.3, "unit": "°C"}
